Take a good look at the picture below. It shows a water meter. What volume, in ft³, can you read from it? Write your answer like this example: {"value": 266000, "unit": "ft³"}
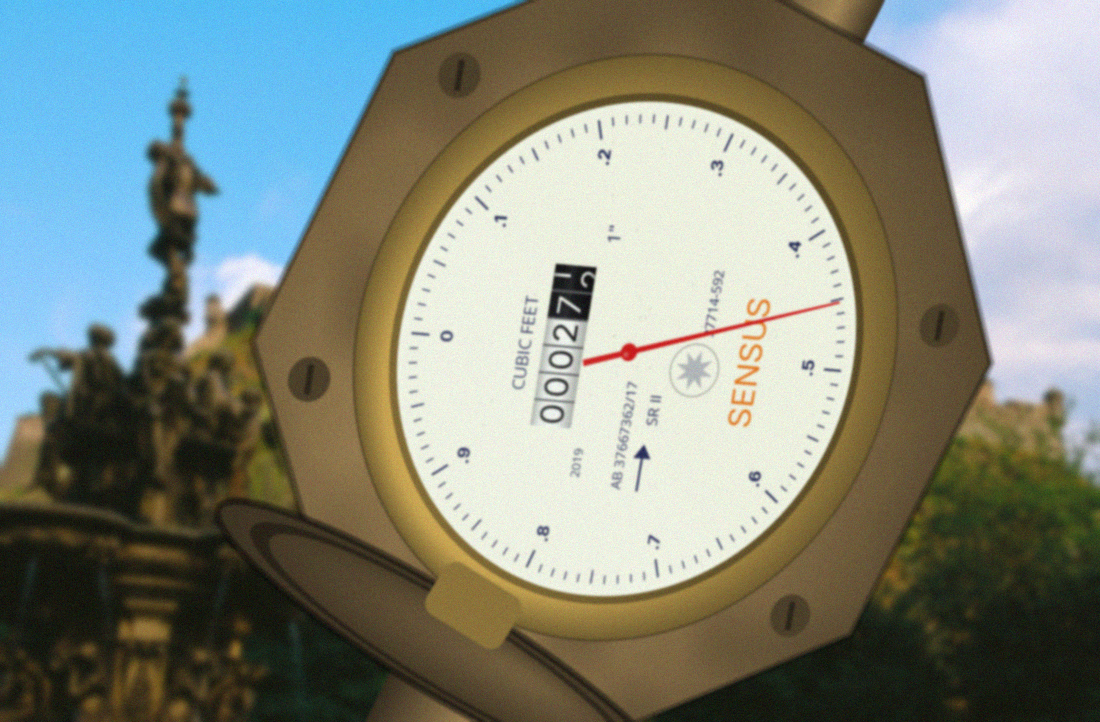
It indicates {"value": 271.45, "unit": "ft³"}
